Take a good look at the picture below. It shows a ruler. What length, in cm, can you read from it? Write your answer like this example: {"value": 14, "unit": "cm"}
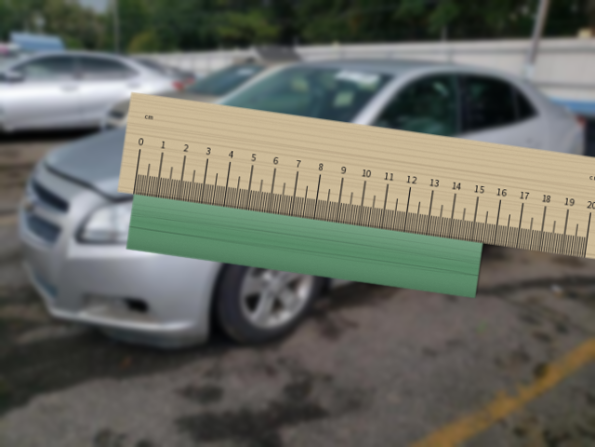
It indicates {"value": 15.5, "unit": "cm"}
